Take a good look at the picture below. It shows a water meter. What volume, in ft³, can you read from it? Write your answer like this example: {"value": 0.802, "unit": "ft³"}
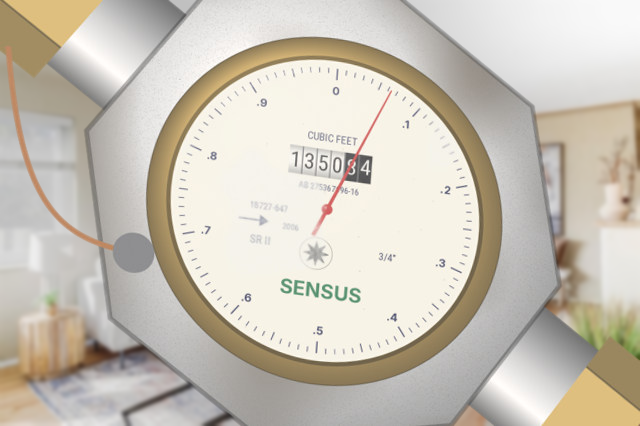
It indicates {"value": 135084.06, "unit": "ft³"}
